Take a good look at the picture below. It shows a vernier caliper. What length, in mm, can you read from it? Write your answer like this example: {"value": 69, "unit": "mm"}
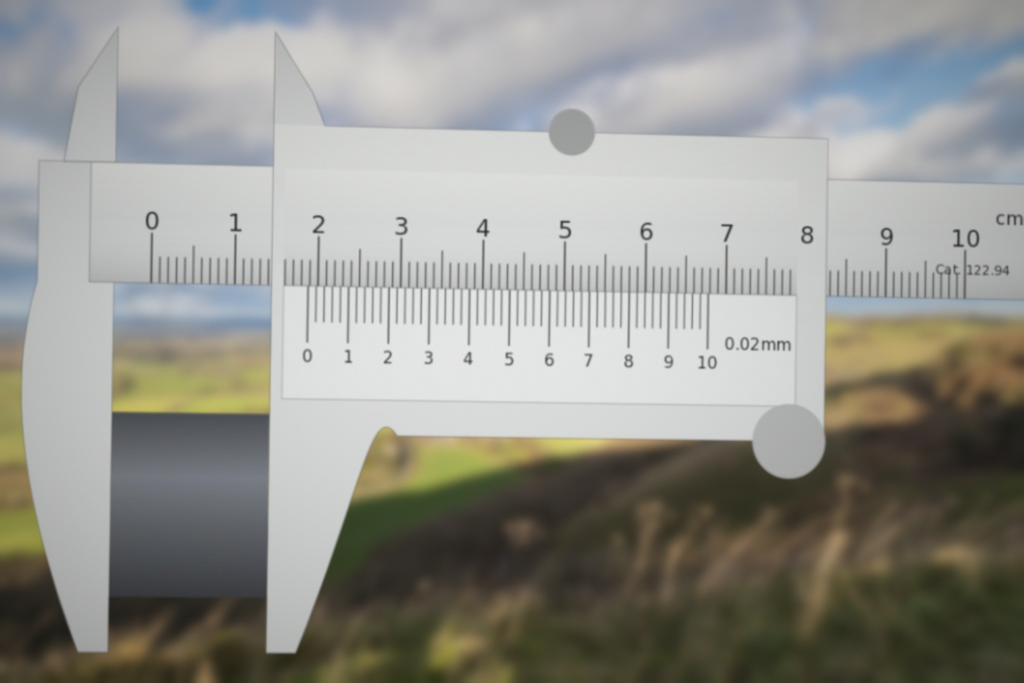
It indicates {"value": 18.8, "unit": "mm"}
